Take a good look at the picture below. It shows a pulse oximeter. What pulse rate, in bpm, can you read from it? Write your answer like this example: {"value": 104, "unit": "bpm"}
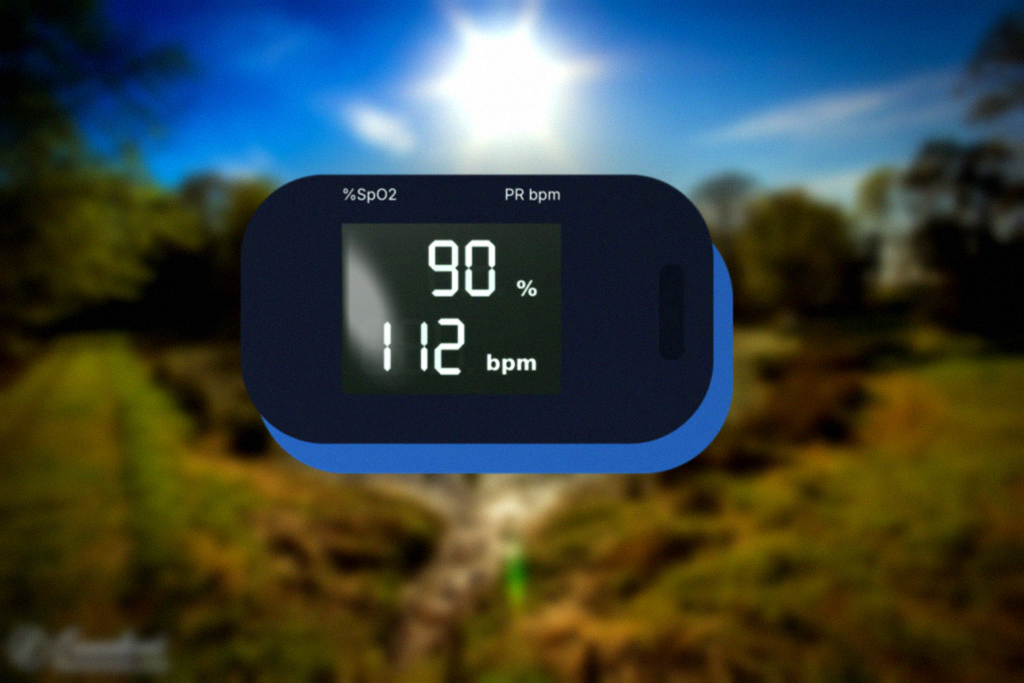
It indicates {"value": 112, "unit": "bpm"}
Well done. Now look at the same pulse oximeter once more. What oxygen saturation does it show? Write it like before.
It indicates {"value": 90, "unit": "%"}
